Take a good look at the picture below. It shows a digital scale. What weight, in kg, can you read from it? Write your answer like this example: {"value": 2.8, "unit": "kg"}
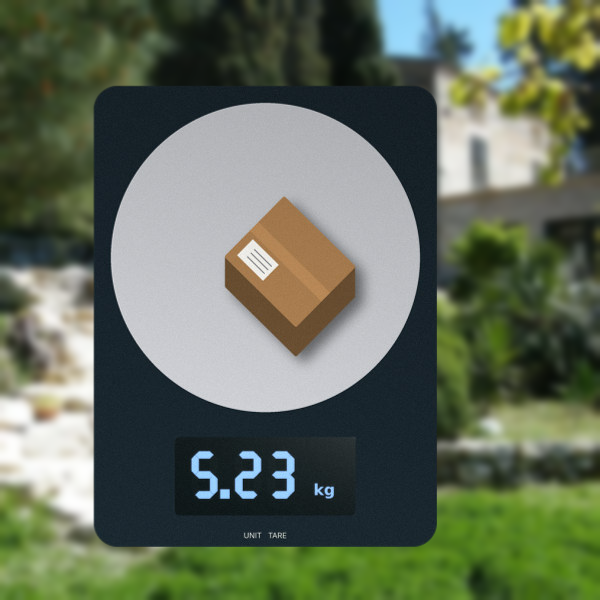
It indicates {"value": 5.23, "unit": "kg"}
